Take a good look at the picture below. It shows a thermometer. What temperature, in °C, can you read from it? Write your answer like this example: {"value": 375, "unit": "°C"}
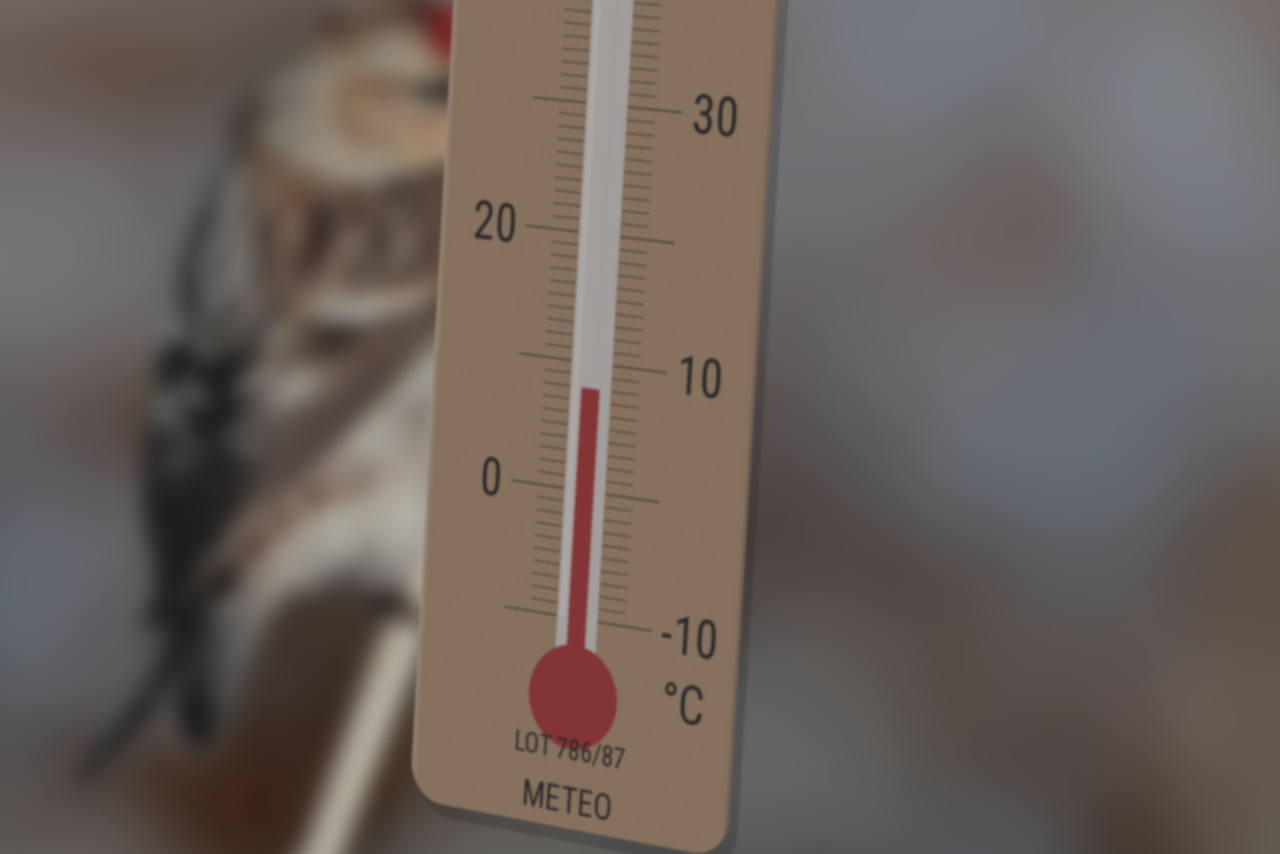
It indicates {"value": 8, "unit": "°C"}
